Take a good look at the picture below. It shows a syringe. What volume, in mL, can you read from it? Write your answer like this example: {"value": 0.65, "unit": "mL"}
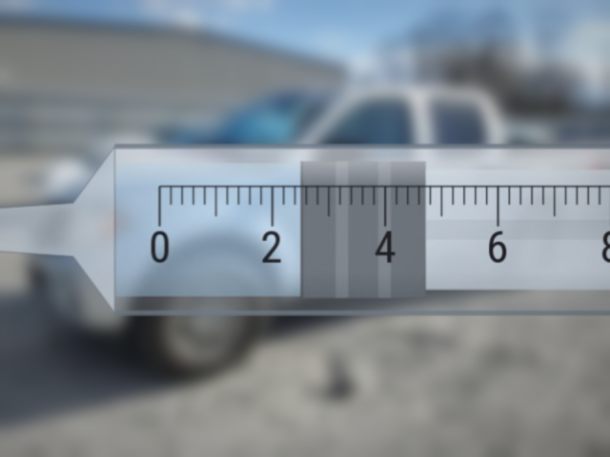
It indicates {"value": 2.5, "unit": "mL"}
